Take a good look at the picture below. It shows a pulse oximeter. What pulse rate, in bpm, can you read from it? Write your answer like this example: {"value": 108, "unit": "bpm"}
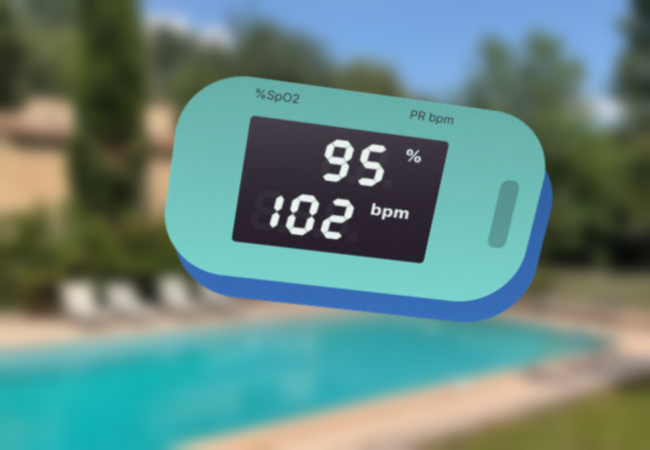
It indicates {"value": 102, "unit": "bpm"}
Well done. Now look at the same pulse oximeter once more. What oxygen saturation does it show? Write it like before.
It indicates {"value": 95, "unit": "%"}
